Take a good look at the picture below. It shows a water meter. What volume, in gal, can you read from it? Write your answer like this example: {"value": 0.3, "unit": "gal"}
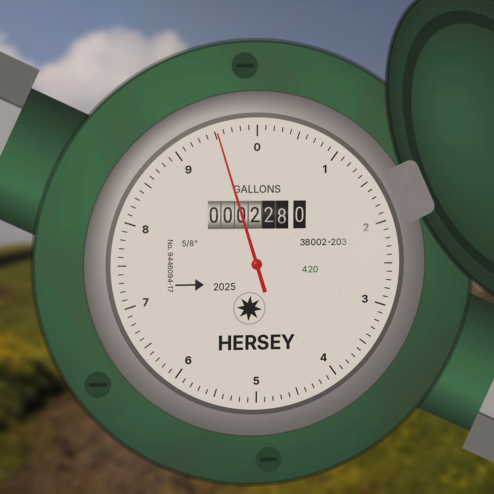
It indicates {"value": 2279.5, "unit": "gal"}
